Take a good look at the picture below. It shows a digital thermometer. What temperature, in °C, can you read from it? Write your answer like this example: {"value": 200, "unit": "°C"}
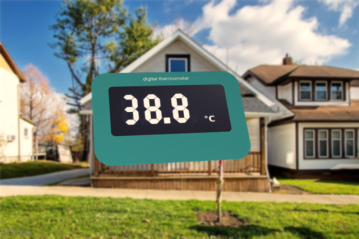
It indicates {"value": 38.8, "unit": "°C"}
